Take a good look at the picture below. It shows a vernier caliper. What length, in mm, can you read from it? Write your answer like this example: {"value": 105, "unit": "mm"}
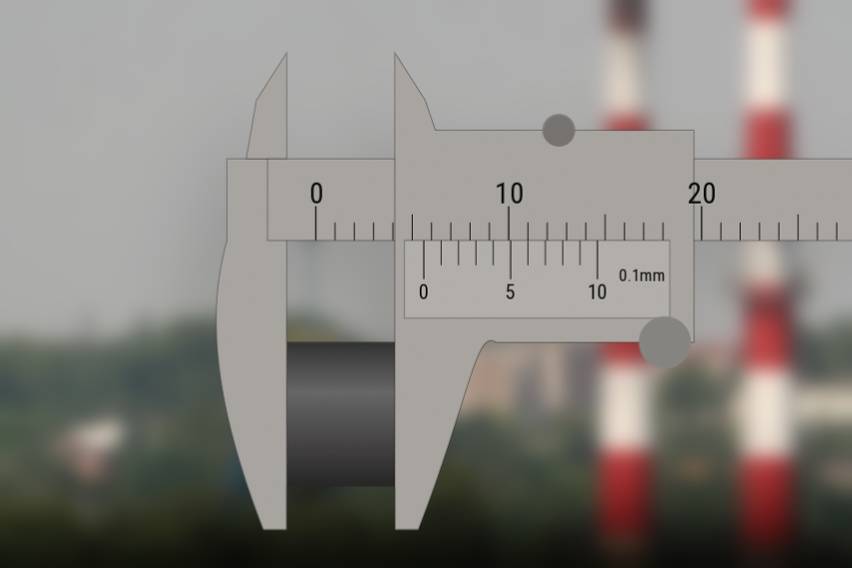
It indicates {"value": 5.6, "unit": "mm"}
